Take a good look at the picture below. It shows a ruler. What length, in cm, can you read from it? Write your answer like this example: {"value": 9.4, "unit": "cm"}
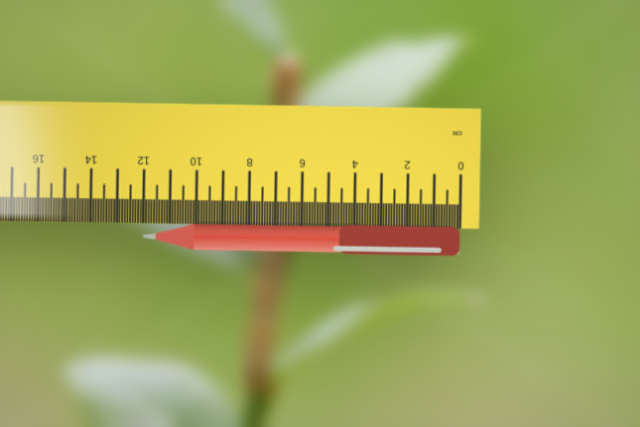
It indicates {"value": 12, "unit": "cm"}
